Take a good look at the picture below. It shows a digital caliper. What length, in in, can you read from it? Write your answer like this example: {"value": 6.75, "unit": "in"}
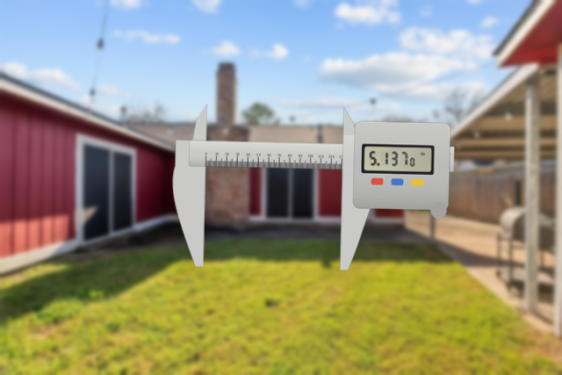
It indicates {"value": 5.1370, "unit": "in"}
